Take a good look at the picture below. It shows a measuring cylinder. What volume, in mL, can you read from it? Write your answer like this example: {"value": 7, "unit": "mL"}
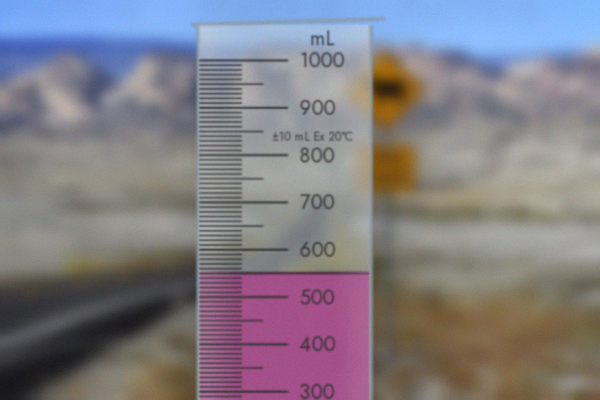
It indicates {"value": 550, "unit": "mL"}
